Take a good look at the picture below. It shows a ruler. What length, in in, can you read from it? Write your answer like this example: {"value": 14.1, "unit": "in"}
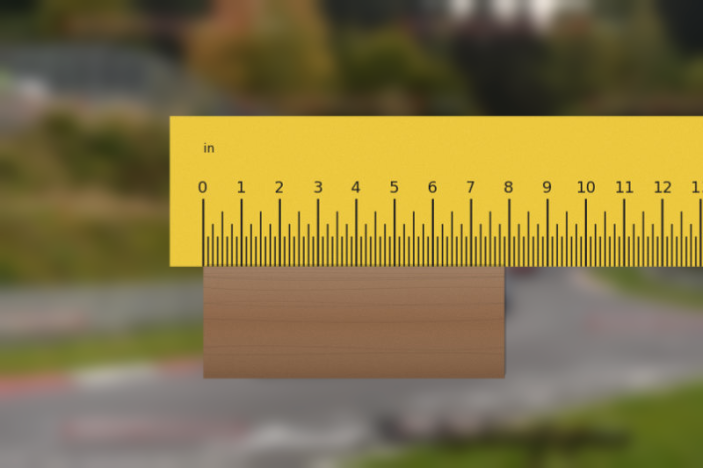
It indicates {"value": 7.875, "unit": "in"}
